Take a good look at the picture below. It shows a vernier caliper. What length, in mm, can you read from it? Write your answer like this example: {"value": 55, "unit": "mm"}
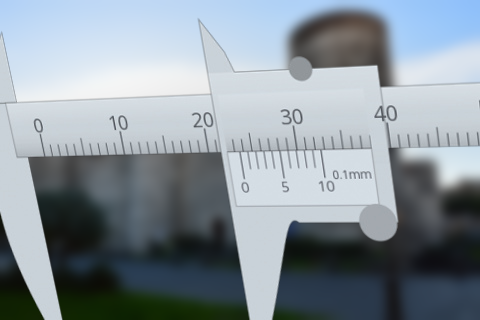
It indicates {"value": 23.6, "unit": "mm"}
